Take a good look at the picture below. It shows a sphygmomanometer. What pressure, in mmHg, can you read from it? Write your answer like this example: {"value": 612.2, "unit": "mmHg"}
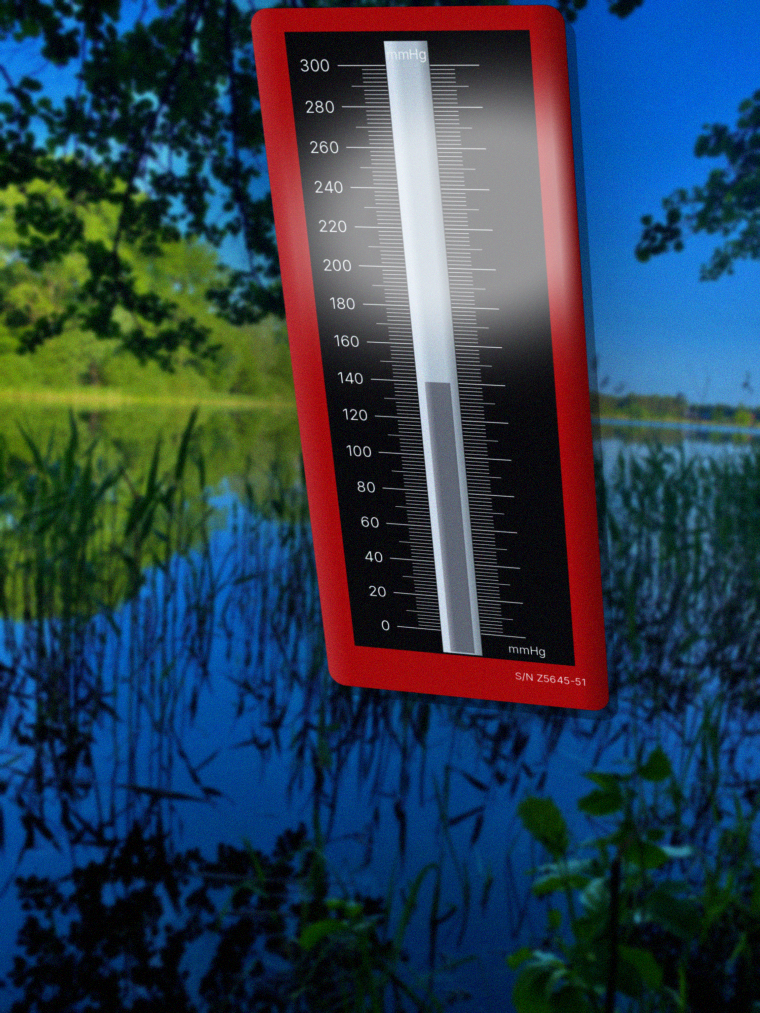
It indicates {"value": 140, "unit": "mmHg"}
